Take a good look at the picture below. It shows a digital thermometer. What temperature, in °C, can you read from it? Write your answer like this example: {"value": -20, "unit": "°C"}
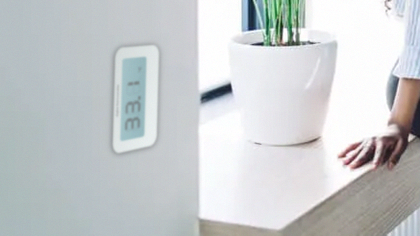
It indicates {"value": 33.1, "unit": "°C"}
